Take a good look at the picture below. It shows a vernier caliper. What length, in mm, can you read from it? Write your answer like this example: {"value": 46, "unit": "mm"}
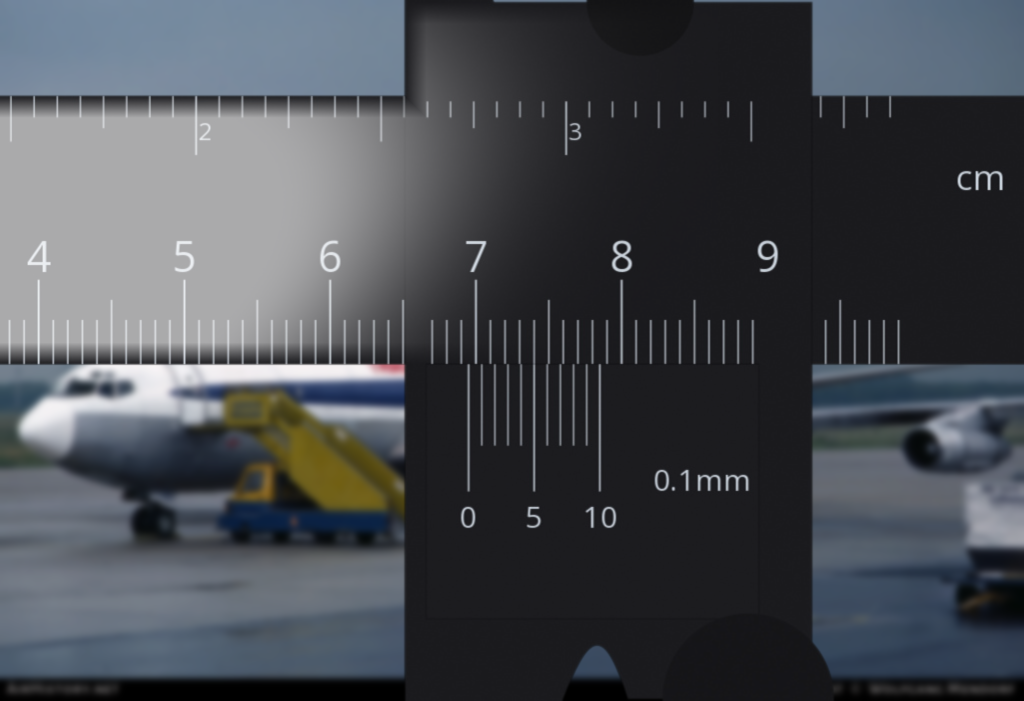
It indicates {"value": 69.5, "unit": "mm"}
